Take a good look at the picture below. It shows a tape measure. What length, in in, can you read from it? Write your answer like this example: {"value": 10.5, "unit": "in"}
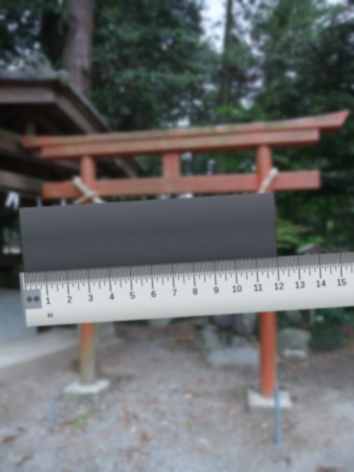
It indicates {"value": 12, "unit": "in"}
